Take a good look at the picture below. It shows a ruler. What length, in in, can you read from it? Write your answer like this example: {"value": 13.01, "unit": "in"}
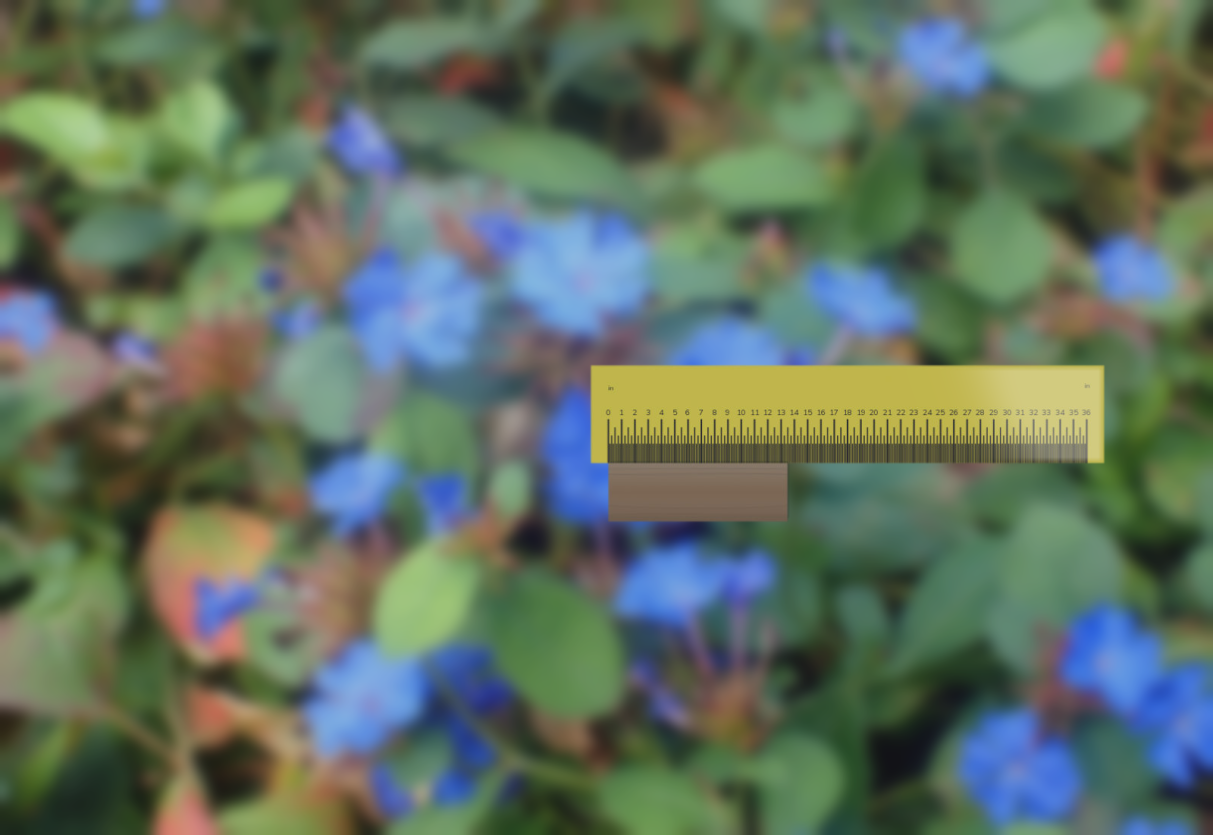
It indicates {"value": 13.5, "unit": "in"}
